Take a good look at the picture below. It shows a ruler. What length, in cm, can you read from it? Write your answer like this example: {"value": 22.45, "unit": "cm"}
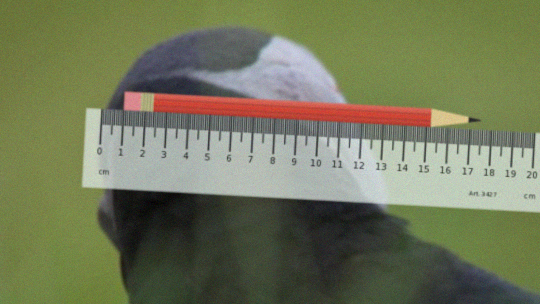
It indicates {"value": 16.5, "unit": "cm"}
